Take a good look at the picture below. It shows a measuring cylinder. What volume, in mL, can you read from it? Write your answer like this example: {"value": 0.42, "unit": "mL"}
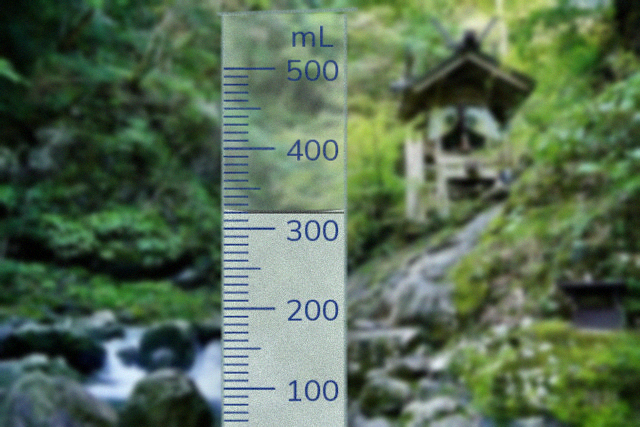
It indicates {"value": 320, "unit": "mL"}
